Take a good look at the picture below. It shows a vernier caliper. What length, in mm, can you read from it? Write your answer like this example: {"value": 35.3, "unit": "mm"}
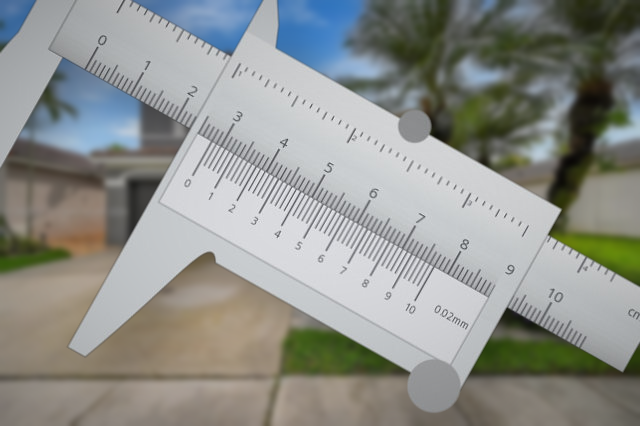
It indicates {"value": 28.0, "unit": "mm"}
